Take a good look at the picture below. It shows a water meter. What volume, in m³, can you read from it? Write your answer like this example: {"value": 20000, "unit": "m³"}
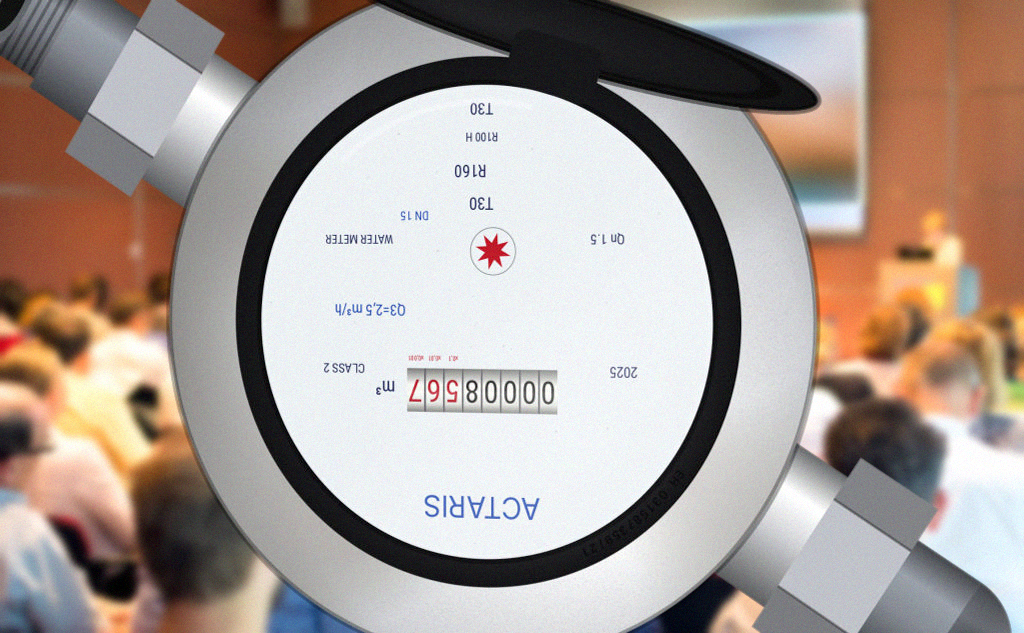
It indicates {"value": 8.567, "unit": "m³"}
